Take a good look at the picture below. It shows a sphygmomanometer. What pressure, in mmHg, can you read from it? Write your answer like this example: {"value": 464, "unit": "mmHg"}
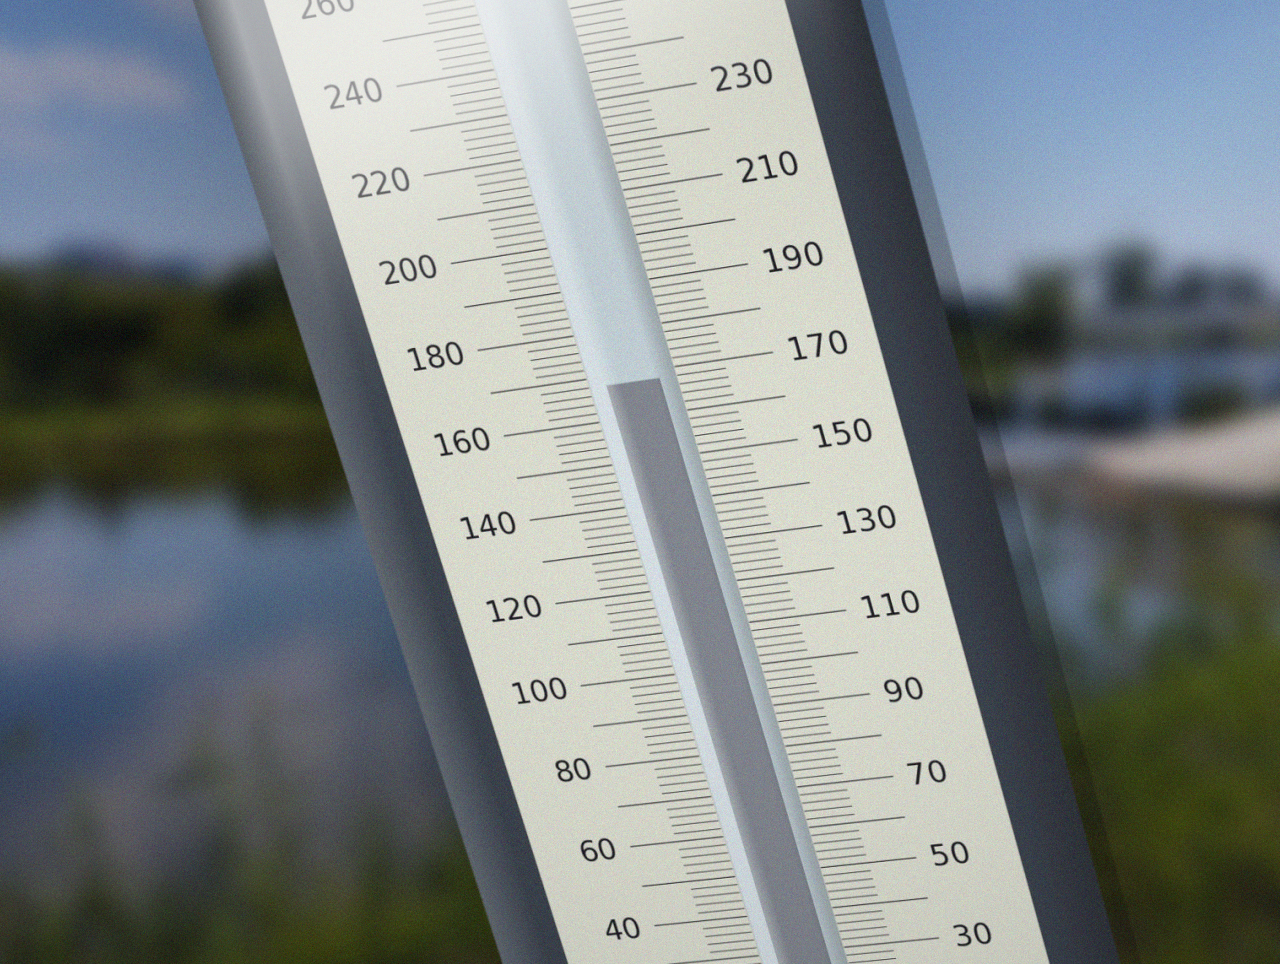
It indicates {"value": 168, "unit": "mmHg"}
